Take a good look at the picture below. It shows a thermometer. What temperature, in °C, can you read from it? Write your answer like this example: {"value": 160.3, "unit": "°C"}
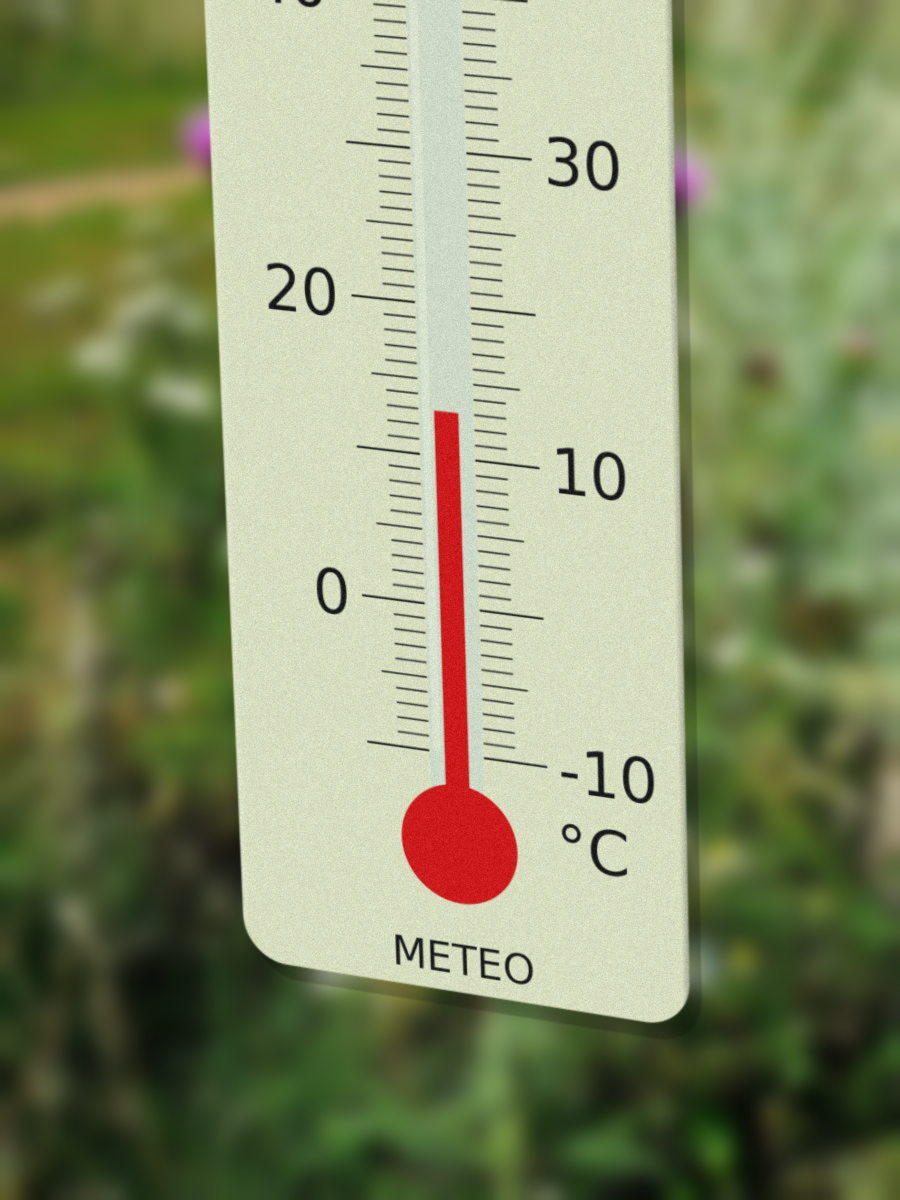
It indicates {"value": 13, "unit": "°C"}
